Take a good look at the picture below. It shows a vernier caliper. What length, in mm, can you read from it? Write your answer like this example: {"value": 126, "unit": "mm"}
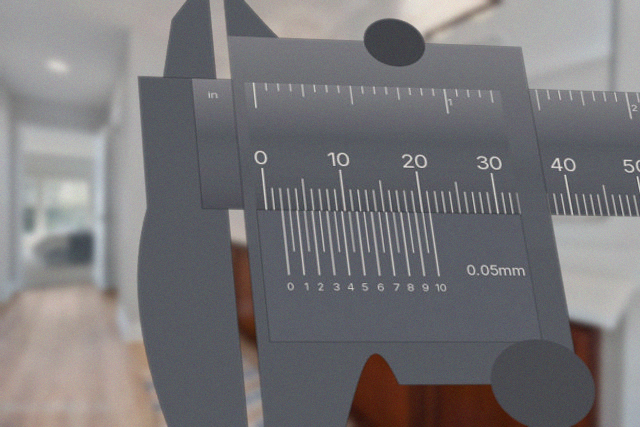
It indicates {"value": 2.0, "unit": "mm"}
